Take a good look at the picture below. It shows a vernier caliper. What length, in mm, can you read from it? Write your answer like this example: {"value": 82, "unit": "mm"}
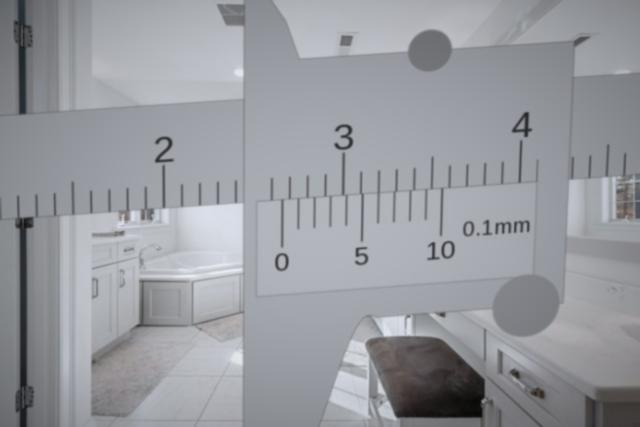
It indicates {"value": 26.6, "unit": "mm"}
